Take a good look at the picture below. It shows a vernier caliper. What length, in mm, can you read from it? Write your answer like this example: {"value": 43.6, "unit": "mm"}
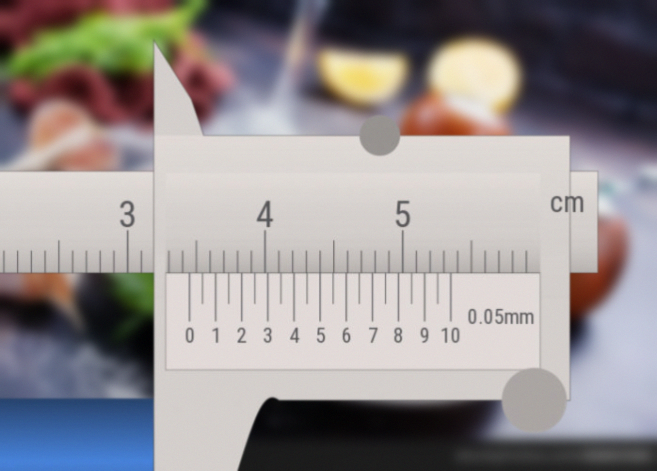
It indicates {"value": 34.5, "unit": "mm"}
